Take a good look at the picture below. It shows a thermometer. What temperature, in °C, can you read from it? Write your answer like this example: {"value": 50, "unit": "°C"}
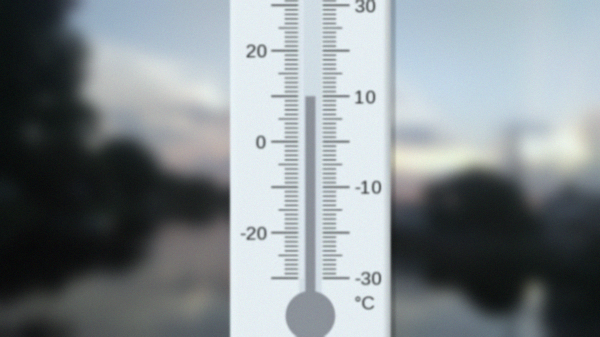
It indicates {"value": 10, "unit": "°C"}
